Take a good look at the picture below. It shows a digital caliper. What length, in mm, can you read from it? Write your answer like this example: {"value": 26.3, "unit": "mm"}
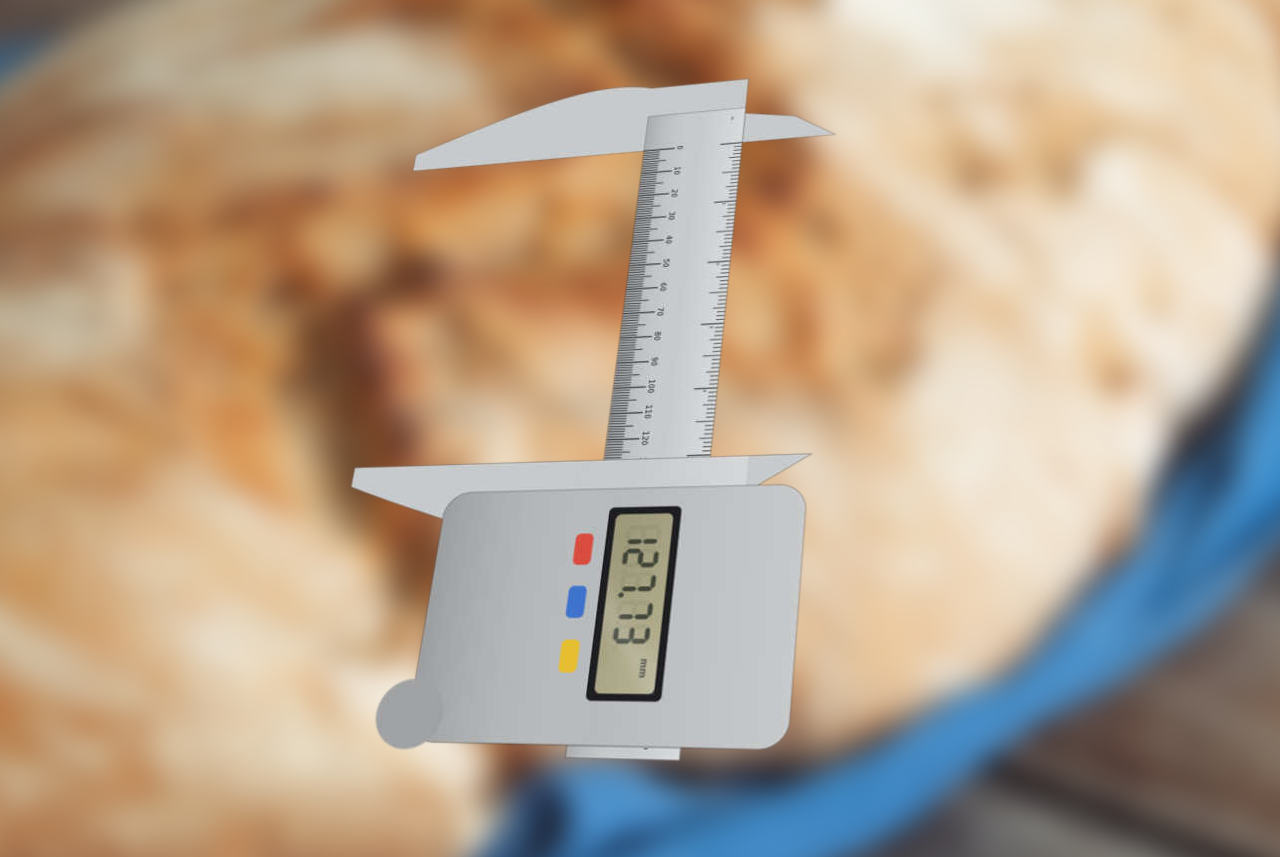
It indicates {"value": 127.73, "unit": "mm"}
